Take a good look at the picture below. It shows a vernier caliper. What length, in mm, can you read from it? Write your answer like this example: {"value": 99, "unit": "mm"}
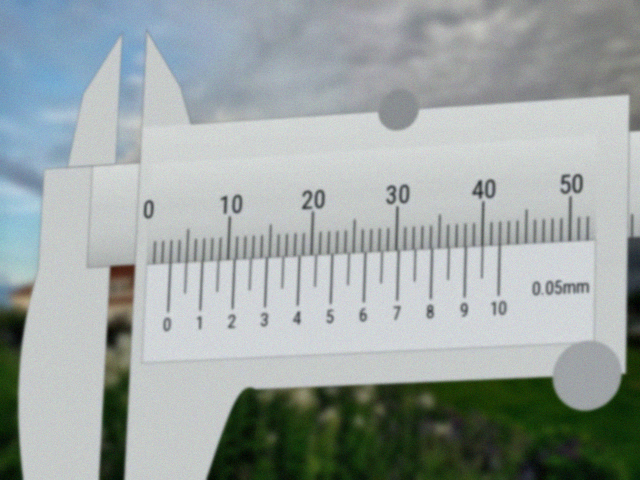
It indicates {"value": 3.0, "unit": "mm"}
